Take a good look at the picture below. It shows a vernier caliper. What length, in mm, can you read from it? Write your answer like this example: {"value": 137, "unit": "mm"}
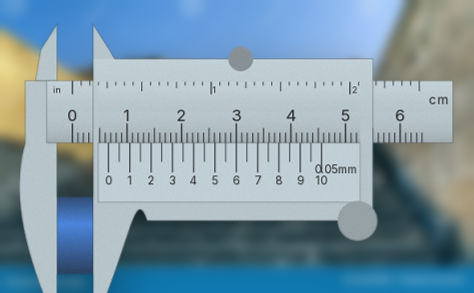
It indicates {"value": 6.6, "unit": "mm"}
